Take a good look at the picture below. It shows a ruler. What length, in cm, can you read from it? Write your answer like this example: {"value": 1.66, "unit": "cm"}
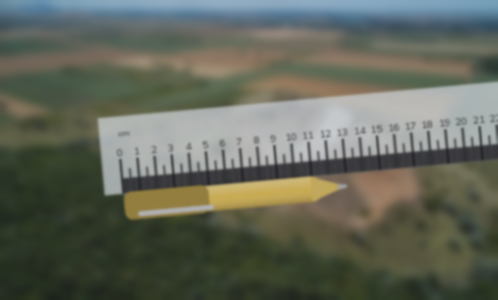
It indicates {"value": 13, "unit": "cm"}
